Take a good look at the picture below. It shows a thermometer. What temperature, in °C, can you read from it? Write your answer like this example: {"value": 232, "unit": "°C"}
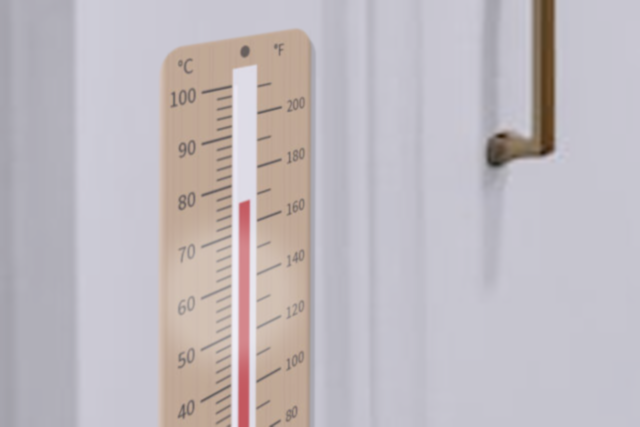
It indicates {"value": 76, "unit": "°C"}
